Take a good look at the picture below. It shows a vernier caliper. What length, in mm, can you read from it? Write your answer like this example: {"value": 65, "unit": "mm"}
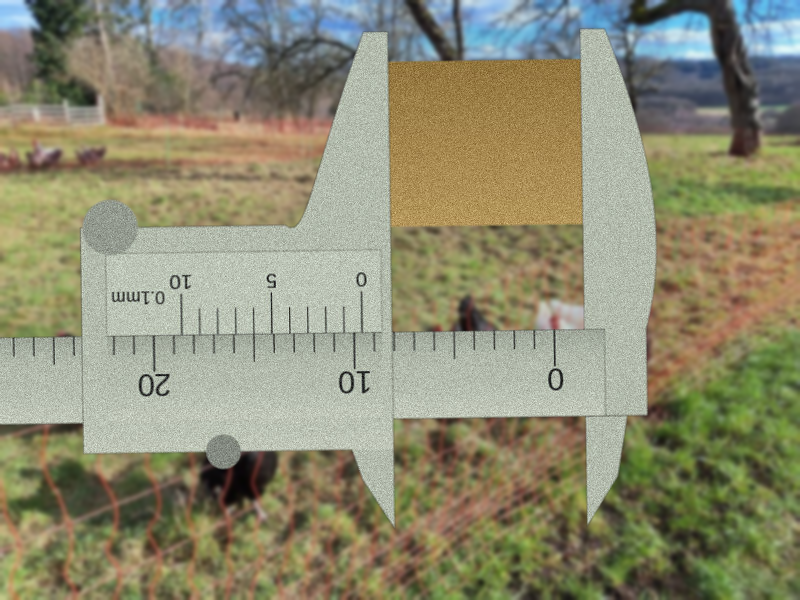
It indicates {"value": 9.6, "unit": "mm"}
